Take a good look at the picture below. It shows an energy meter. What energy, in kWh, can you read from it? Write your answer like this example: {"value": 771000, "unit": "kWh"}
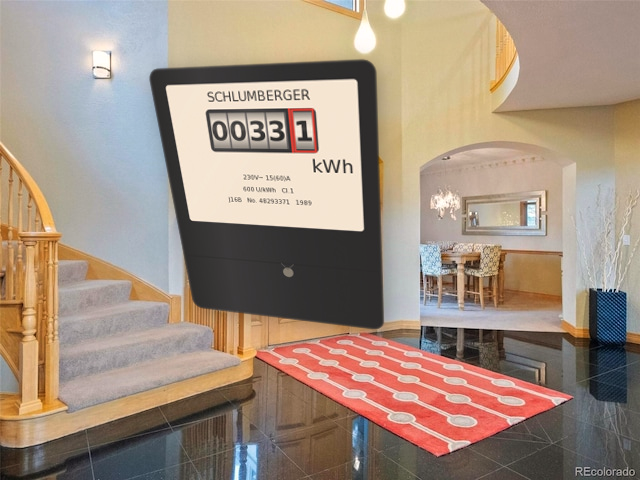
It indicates {"value": 33.1, "unit": "kWh"}
